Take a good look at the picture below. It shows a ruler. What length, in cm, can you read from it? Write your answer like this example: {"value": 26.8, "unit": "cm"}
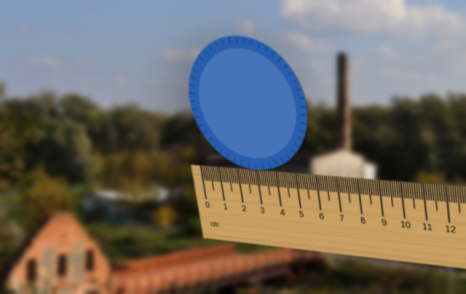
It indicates {"value": 6, "unit": "cm"}
